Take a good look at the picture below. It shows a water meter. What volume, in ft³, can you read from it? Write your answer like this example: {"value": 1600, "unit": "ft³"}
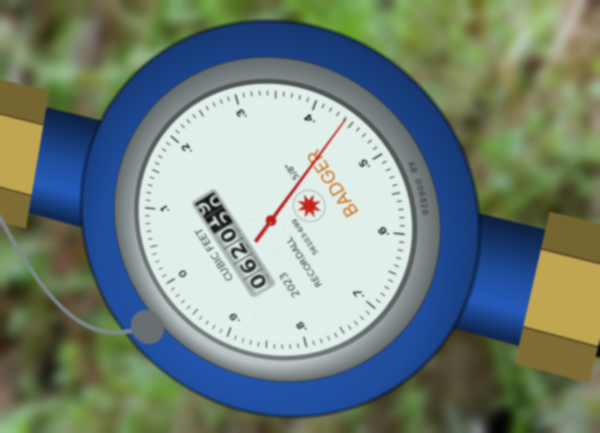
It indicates {"value": 62019.44, "unit": "ft³"}
